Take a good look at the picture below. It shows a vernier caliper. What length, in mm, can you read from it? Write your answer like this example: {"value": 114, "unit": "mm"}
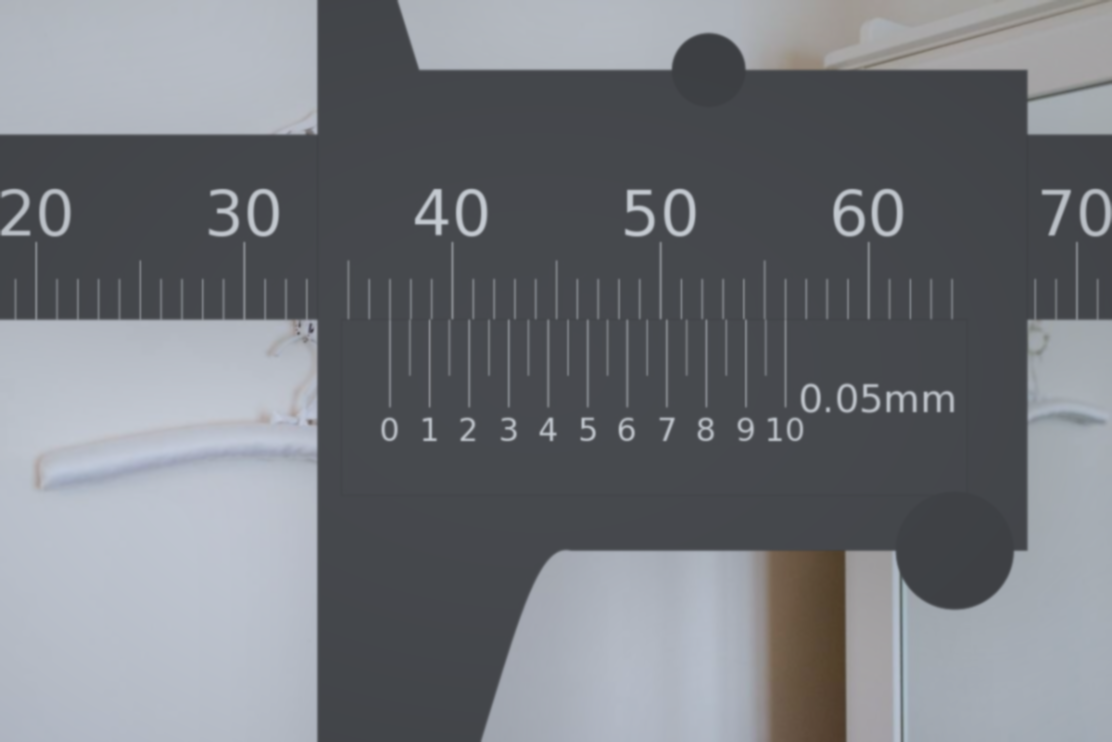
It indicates {"value": 37.0, "unit": "mm"}
